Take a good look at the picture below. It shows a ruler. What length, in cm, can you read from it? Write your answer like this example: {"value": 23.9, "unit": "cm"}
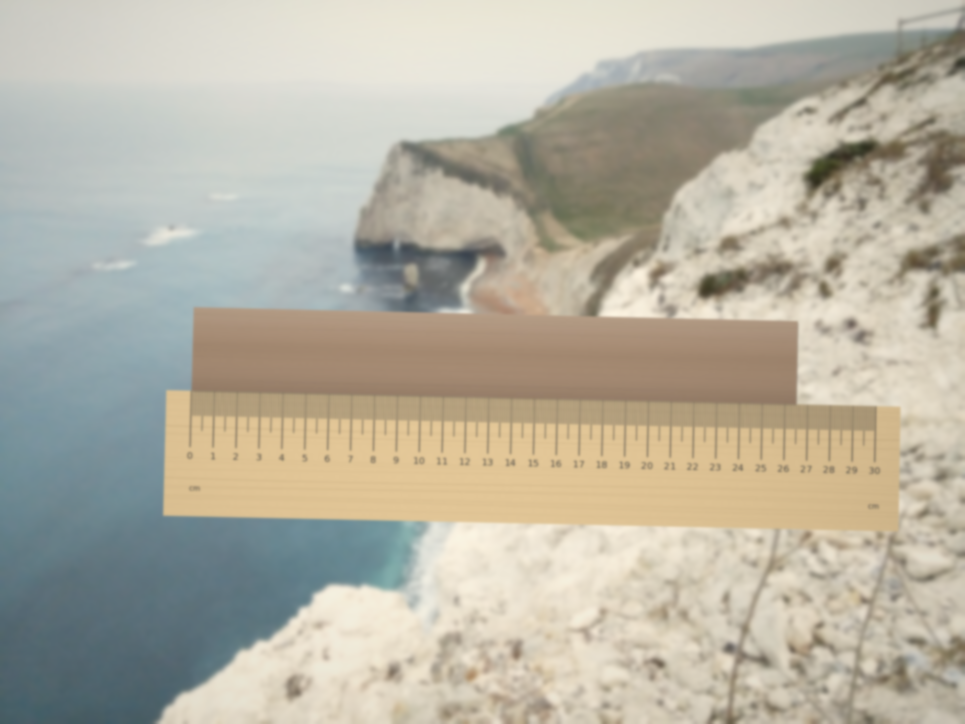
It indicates {"value": 26.5, "unit": "cm"}
